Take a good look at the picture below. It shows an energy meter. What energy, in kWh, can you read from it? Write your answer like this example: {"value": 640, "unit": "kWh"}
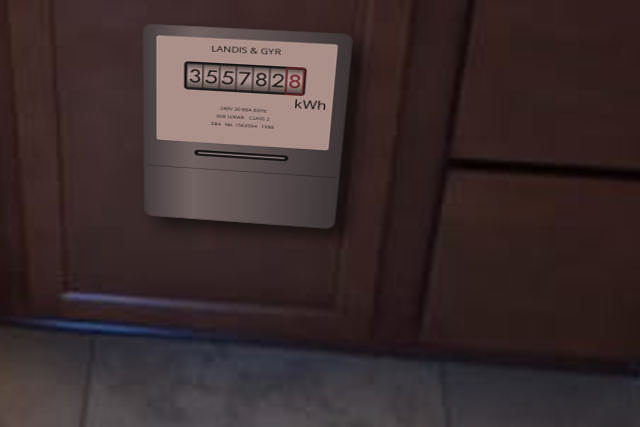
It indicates {"value": 355782.8, "unit": "kWh"}
